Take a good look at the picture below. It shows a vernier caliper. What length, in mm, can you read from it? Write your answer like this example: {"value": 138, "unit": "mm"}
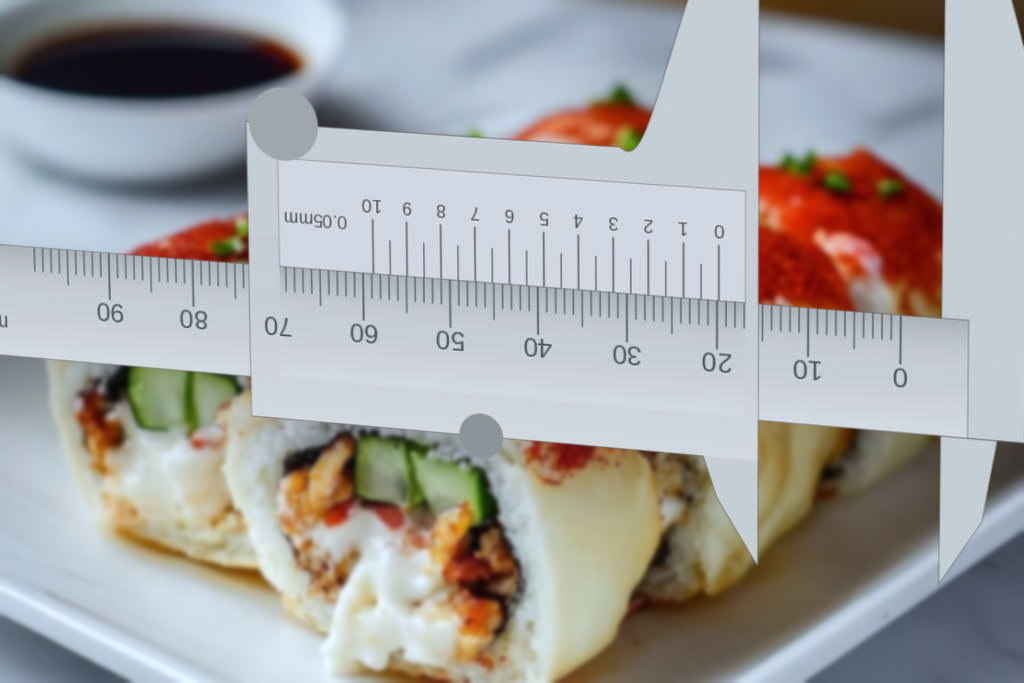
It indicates {"value": 19.8, "unit": "mm"}
